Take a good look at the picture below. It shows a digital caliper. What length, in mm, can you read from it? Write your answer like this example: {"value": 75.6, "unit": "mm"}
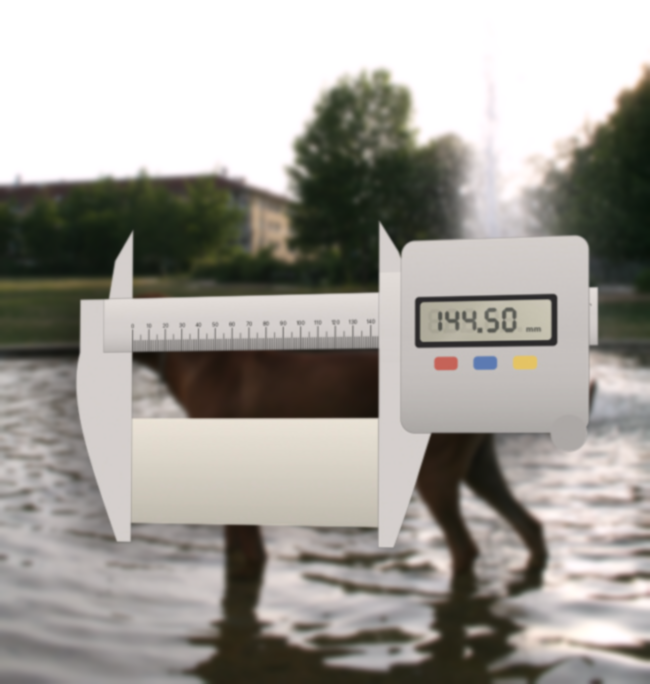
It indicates {"value": 144.50, "unit": "mm"}
